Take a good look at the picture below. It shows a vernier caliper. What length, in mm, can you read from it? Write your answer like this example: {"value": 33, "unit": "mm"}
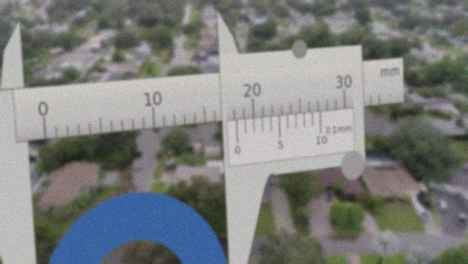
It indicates {"value": 18.2, "unit": "mm"}
